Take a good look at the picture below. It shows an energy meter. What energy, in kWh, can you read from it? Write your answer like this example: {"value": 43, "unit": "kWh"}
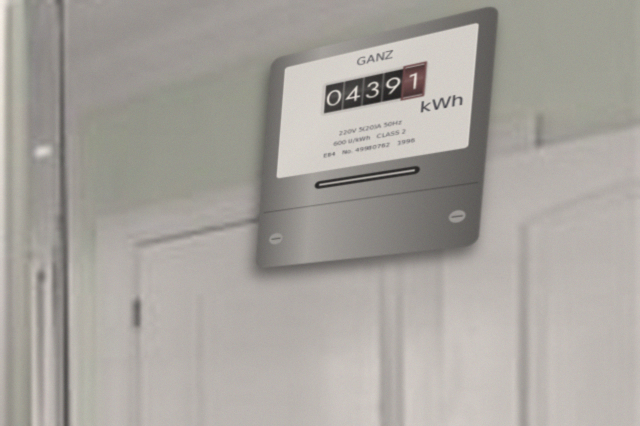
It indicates {"value": 439.1, "unit": "kWh"}
